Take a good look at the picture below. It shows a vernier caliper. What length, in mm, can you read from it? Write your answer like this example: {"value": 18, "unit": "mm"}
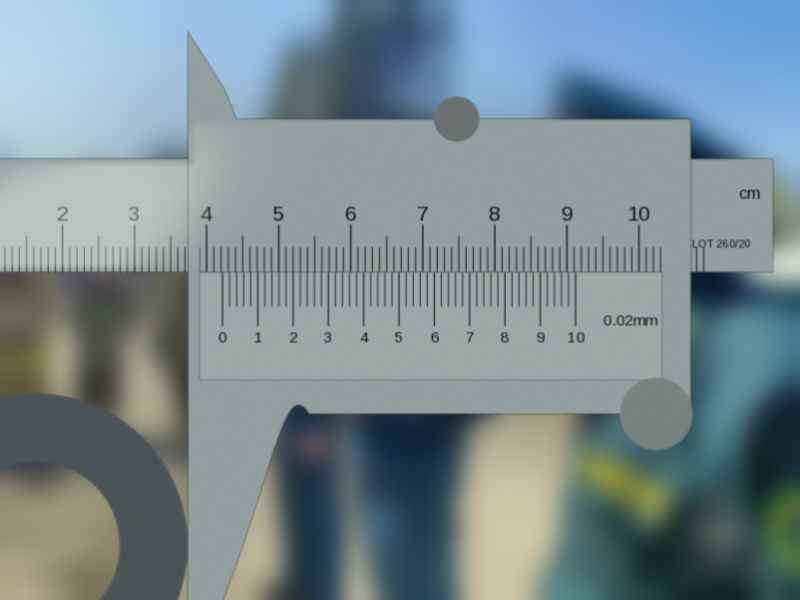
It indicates {"value": 42.2, "unit": "mm"}
